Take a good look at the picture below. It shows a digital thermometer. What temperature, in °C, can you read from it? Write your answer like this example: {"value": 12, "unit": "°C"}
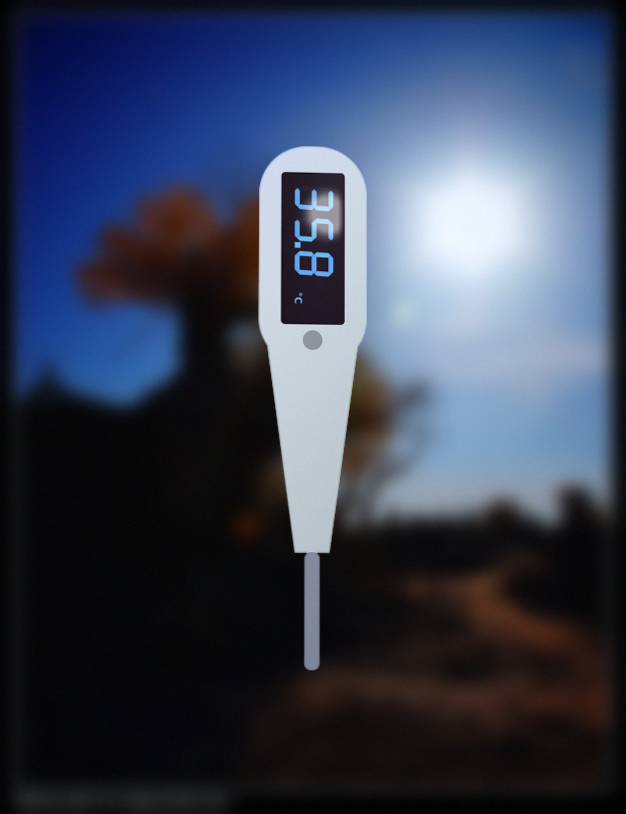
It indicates {"value": 35.8, "unit": "°C"}
